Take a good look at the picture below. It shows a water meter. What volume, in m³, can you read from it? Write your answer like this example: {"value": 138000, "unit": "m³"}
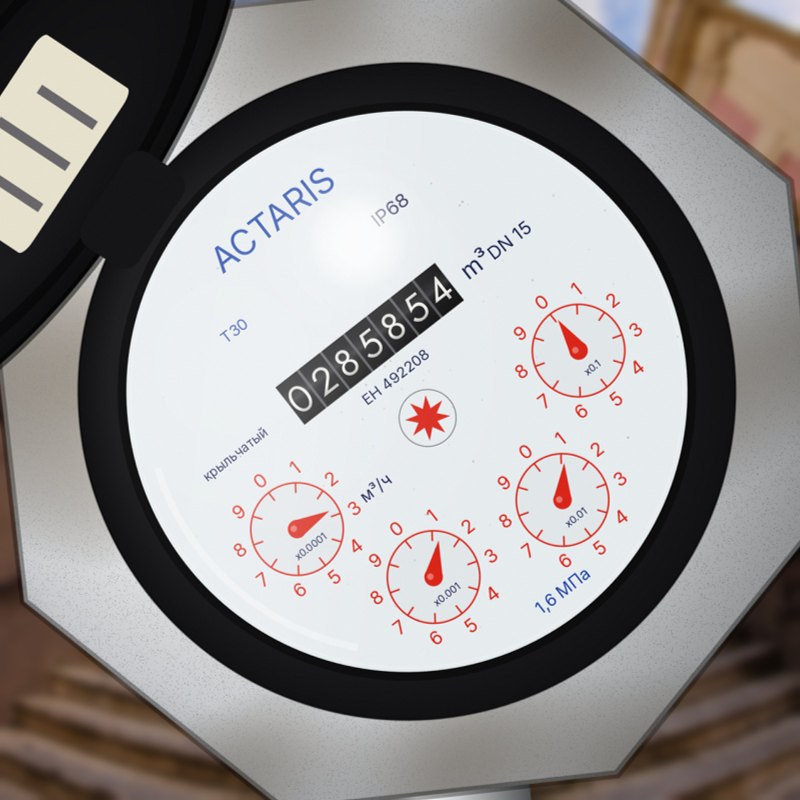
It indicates {"value": 285854.0112, "unit": "m³"}
